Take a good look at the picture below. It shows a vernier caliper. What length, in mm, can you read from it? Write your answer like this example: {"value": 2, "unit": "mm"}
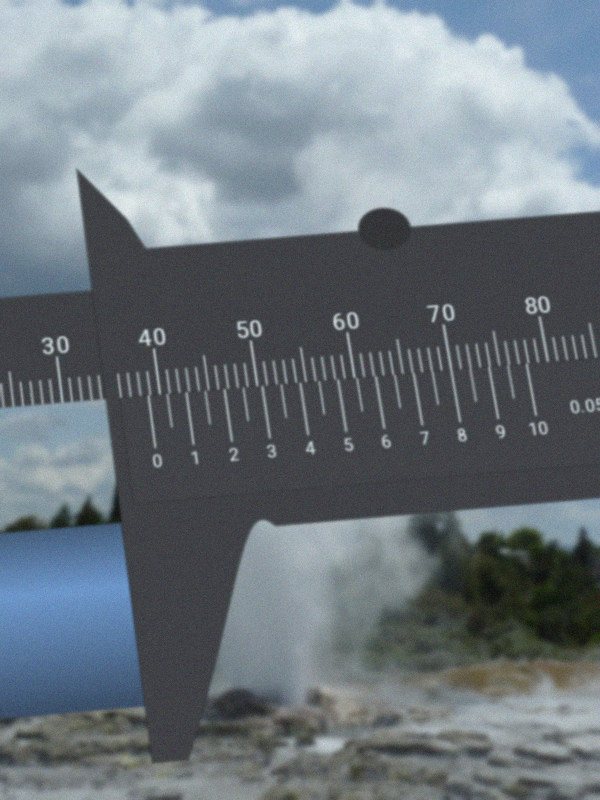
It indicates {"value": 38.8, "unit": "mm"}
